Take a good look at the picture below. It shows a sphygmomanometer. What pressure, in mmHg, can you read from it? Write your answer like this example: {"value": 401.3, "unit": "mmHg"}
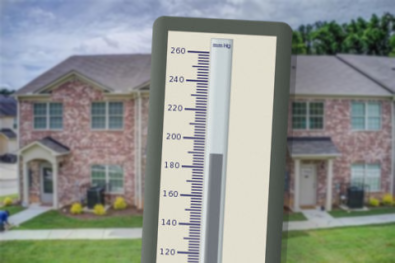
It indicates {"value": 190, "unit": "mmHg"}
